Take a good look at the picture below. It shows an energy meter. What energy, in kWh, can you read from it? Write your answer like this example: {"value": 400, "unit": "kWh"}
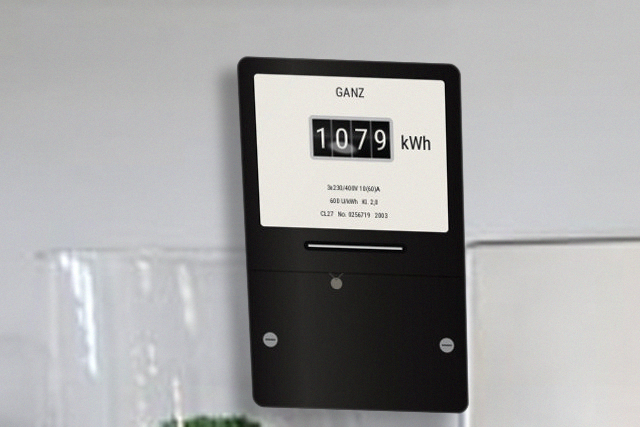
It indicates {"value": 1079, "unit": "kWh"}
